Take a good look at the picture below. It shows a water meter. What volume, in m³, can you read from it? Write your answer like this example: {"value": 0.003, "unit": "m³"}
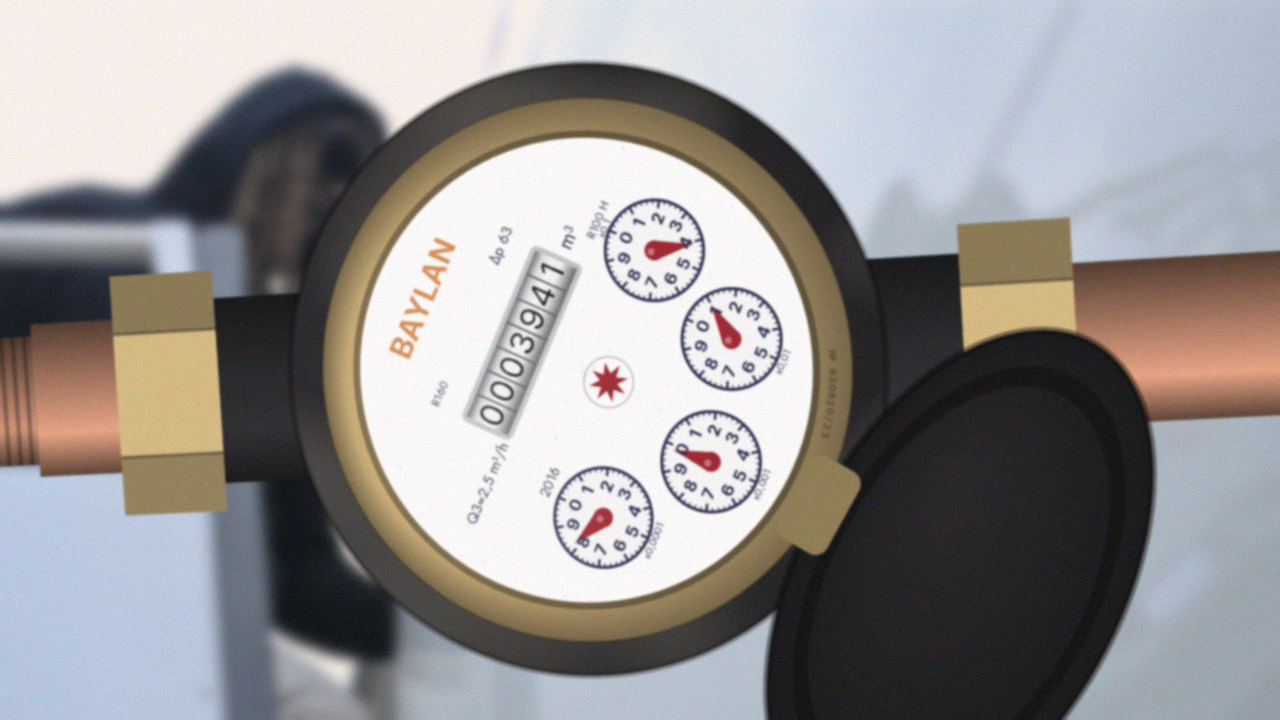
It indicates {"value": 3941.4098, "unit": "m³"}
